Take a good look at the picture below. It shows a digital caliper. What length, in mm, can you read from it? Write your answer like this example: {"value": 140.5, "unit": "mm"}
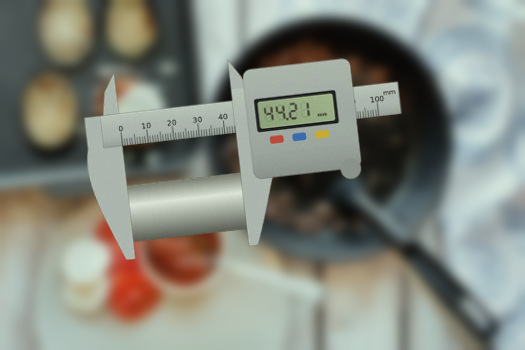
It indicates {"value": 44.21, "unit": "mm"}
